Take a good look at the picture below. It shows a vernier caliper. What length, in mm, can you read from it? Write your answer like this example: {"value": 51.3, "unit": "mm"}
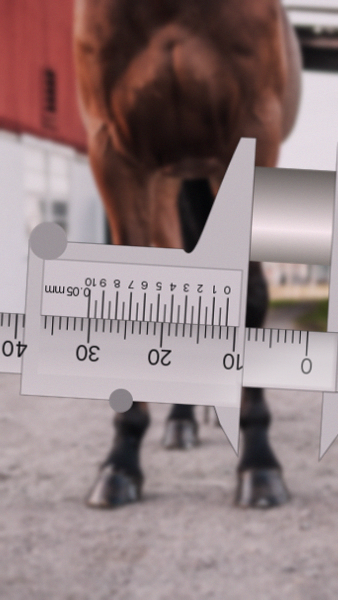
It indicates {"value": 11.2, "unit": "mm"}
